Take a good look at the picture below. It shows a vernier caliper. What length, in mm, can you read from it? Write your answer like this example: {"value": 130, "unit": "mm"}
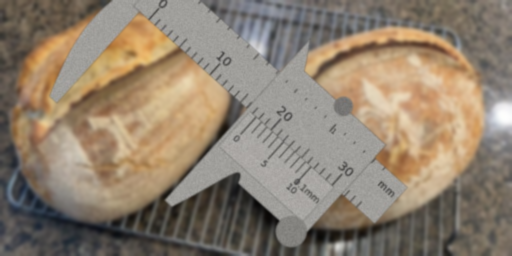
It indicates {"value": 17.6, "unit": "mm"}
